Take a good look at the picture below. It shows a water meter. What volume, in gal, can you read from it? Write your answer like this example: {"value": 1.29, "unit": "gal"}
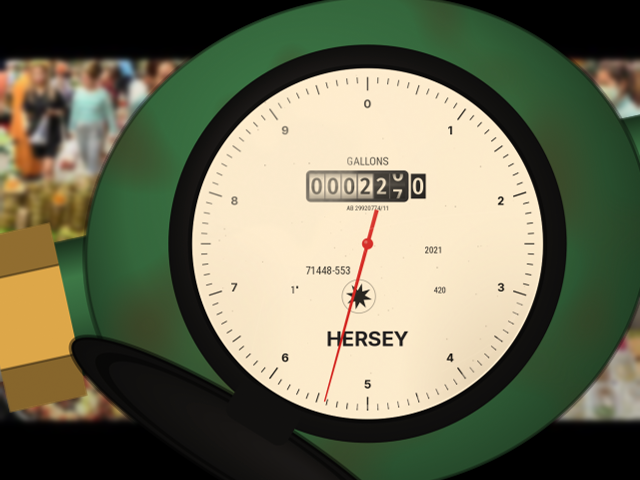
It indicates {"value": 2265.4, "unit": "gal"}
